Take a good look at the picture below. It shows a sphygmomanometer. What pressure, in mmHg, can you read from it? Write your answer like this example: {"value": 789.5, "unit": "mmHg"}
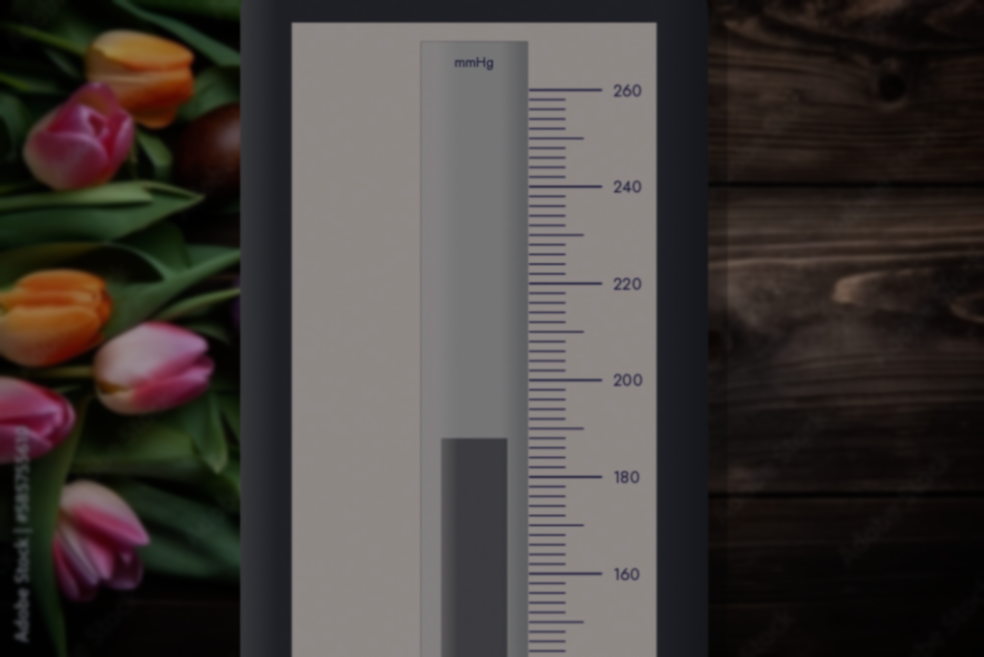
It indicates {"value": 188, "unit": "mmHg"}
